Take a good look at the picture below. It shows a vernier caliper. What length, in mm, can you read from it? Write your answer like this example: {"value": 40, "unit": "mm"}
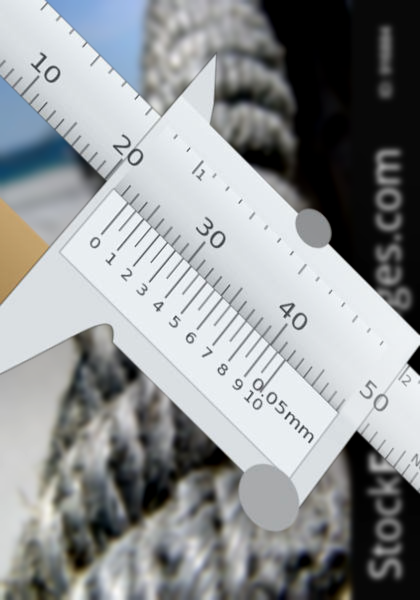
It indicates {"value": 22.8, "unit": "mm"}
